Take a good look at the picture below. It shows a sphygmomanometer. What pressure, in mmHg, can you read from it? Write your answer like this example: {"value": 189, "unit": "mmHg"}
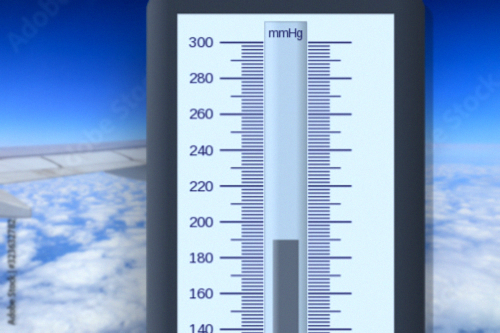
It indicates {"value": 190, "unit": "mmHg"}
